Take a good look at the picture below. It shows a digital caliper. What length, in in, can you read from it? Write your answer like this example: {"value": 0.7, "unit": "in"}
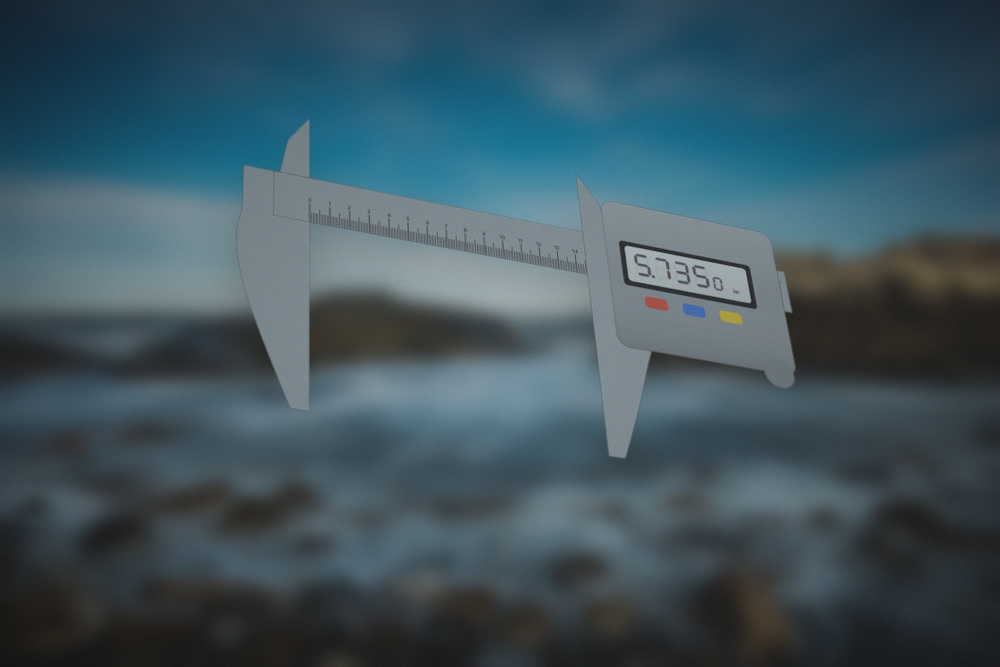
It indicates {"value": 5.7350, "unit": "in"}
